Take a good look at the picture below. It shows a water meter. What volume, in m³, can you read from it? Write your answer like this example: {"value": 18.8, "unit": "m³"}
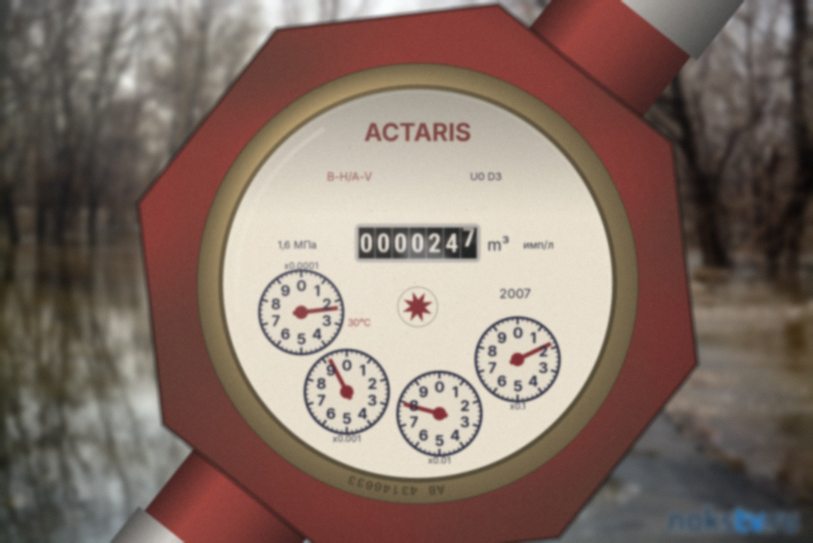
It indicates {"value": 247.1792, "unit": "m³"}
